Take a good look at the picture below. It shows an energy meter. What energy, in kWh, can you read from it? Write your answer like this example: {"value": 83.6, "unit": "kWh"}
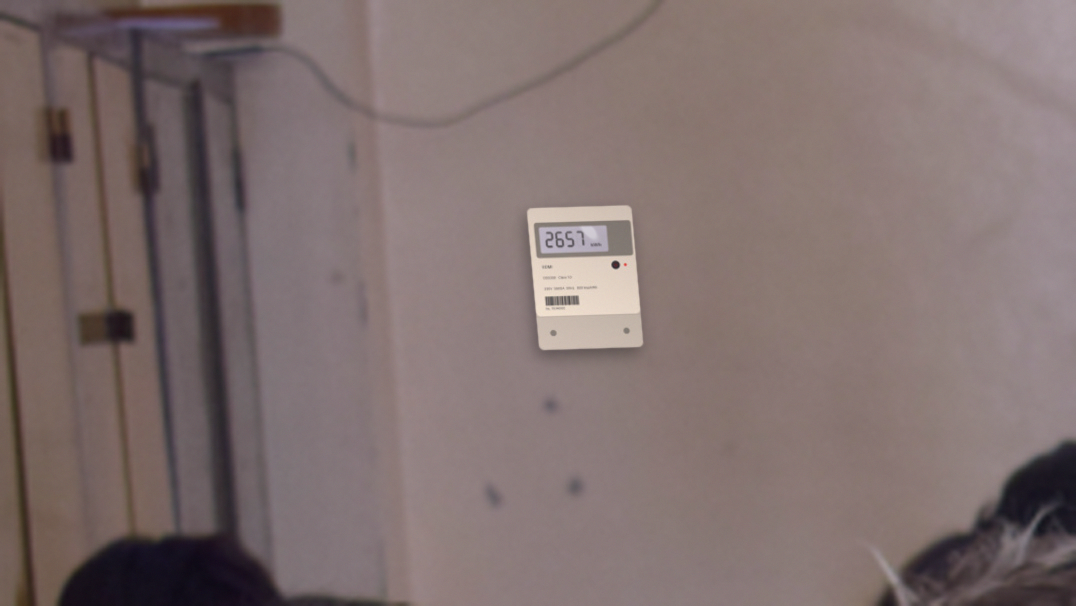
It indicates {"value": 2657, "unit": "kWh"}
